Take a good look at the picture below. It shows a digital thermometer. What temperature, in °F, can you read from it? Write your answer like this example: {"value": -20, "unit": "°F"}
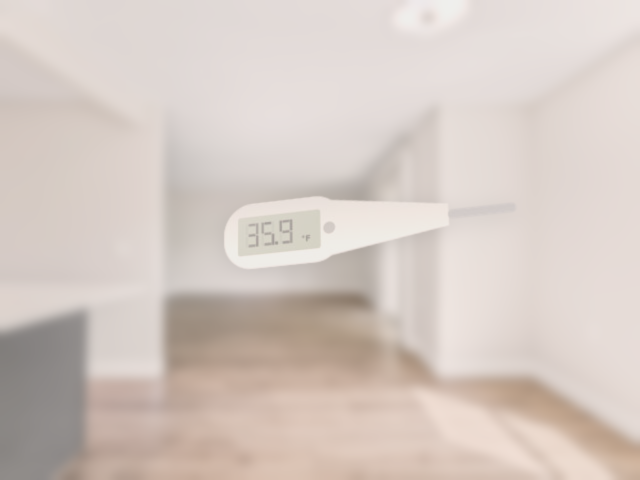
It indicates {"value": 35.9, "unit": "°F"}
